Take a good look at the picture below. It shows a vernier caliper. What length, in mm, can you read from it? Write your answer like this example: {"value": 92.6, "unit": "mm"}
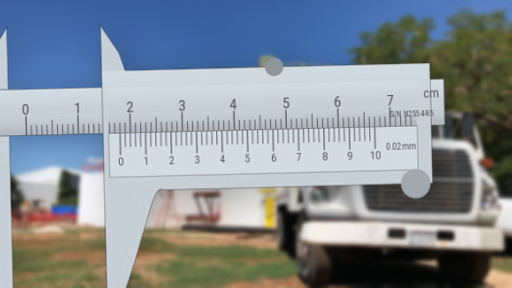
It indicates {"value": 18.0, "unit": "mm"}
